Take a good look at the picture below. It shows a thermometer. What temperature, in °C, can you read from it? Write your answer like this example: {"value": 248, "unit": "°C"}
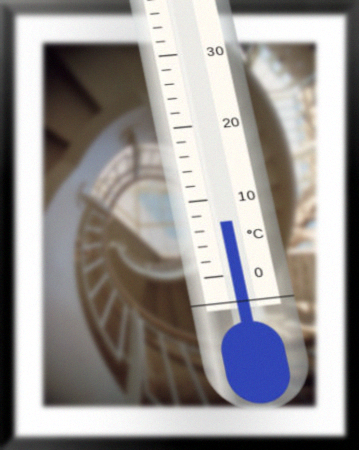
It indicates {"value": 7, "unit": "°C"}
